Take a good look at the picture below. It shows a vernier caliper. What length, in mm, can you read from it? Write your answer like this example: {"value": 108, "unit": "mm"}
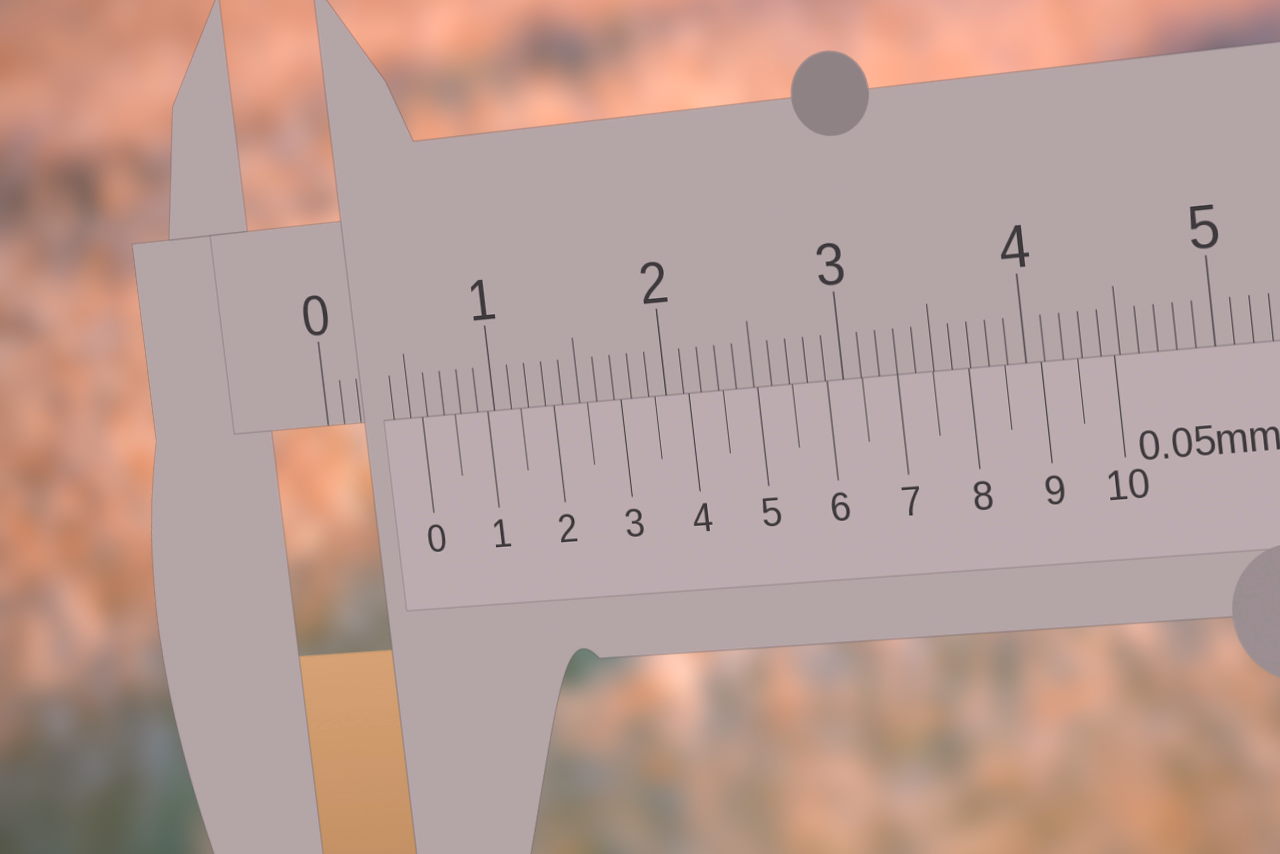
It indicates {"value": 5.7, "unit": "mm"}
